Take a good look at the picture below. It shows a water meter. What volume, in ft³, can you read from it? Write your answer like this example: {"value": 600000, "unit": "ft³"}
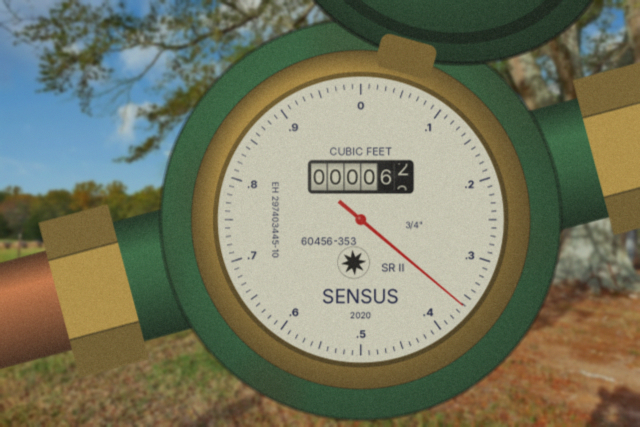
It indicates {"value": 62.36, "unit": "ft³"}
